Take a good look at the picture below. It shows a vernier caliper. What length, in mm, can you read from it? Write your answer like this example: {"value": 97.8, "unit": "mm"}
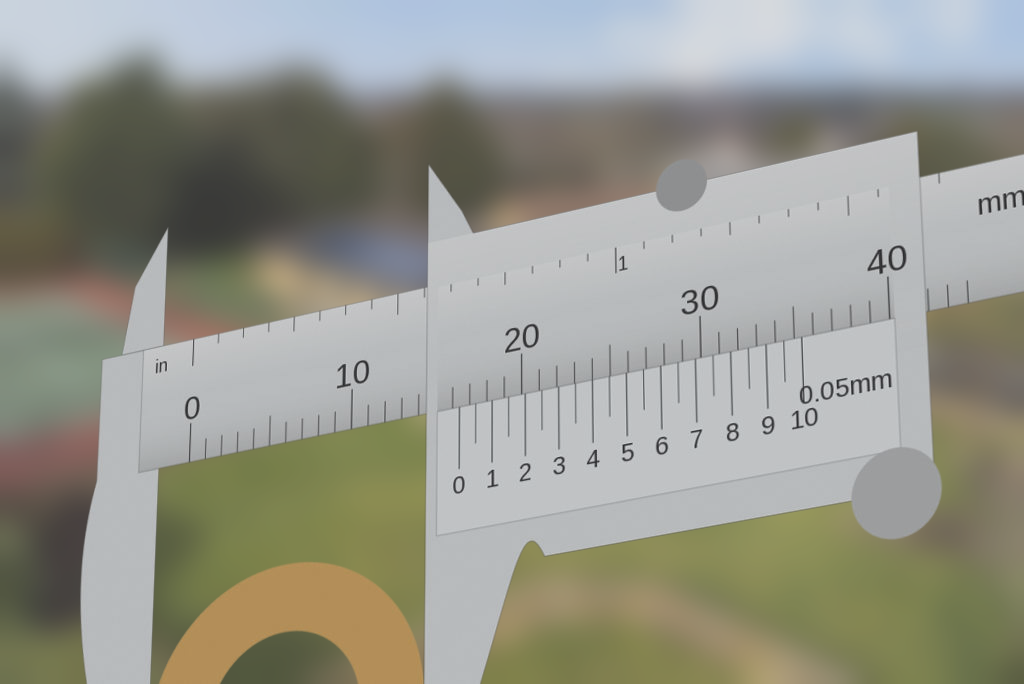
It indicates {"value": 16.4, "unit": "mm"}
